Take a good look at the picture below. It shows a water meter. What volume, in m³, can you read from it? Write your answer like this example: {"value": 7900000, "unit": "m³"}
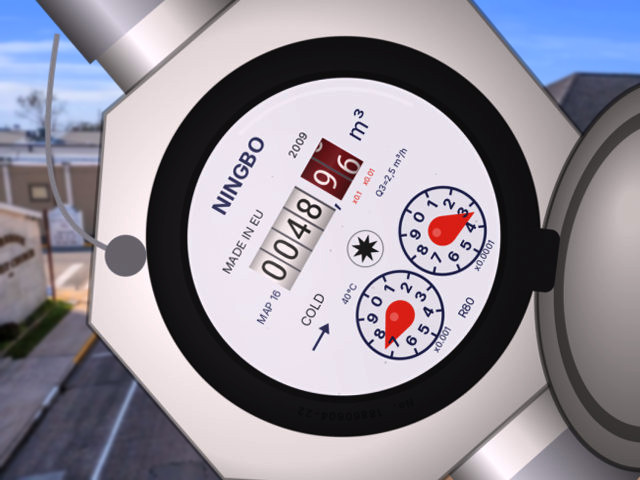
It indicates {"value": 48.9573, "unit": "m³"}
